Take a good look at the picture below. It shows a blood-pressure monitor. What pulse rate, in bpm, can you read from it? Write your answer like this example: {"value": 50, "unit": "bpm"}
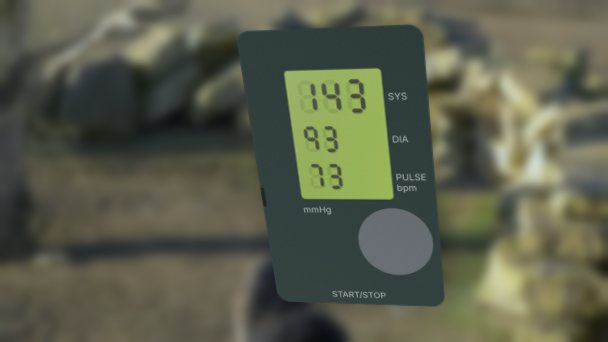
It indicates {"value": 73, "unit": "bpm"}
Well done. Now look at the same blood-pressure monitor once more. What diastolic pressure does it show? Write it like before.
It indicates {"value": 93, "unit": "mmHg"}
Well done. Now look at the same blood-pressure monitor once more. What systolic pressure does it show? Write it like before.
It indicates {"value": 143, "unit": "mmHg"}
